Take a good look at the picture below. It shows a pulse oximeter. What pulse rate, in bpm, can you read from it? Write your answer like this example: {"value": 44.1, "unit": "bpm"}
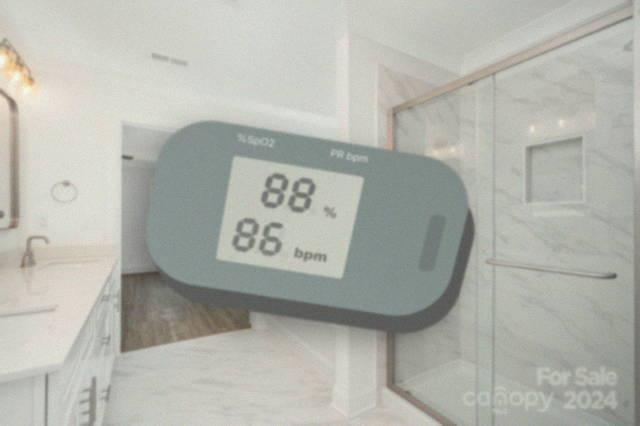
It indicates {"value": 86, "unit": "bpm"}
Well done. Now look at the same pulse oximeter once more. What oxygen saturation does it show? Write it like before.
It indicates {"value": 88, "unit": "%"}
